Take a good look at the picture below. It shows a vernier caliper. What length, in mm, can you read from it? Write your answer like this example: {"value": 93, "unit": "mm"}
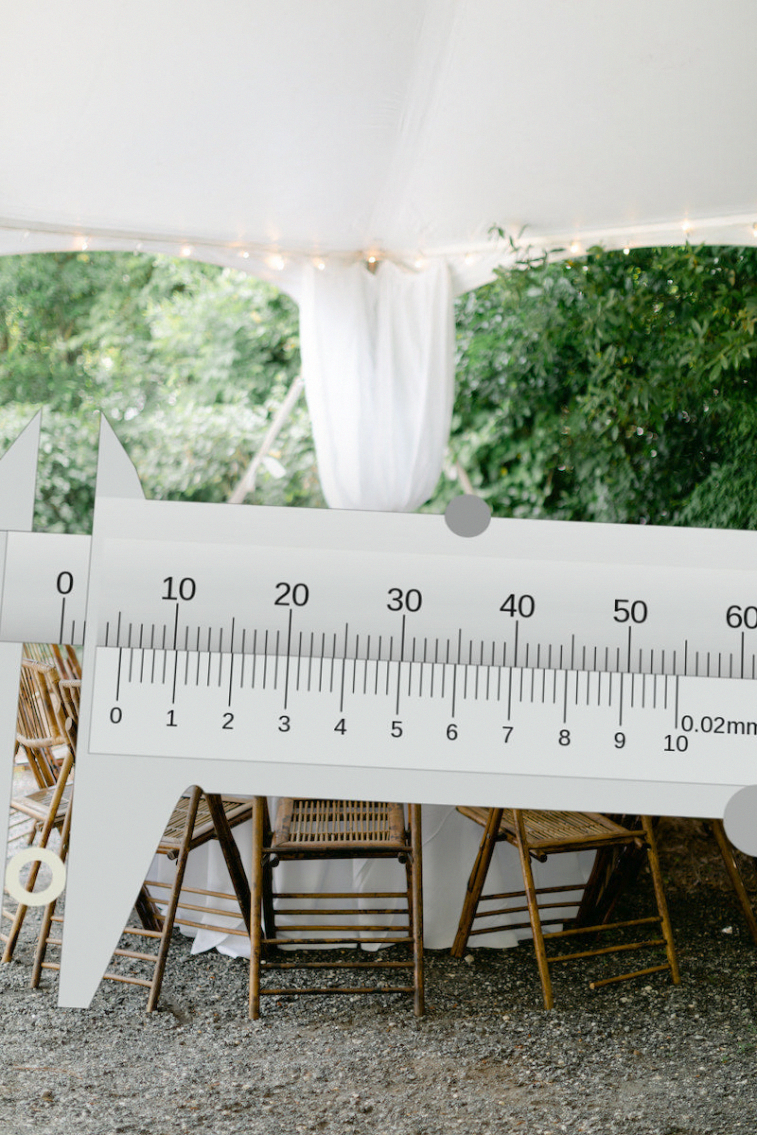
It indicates {"value": 5.3, "unit": "mm"}
